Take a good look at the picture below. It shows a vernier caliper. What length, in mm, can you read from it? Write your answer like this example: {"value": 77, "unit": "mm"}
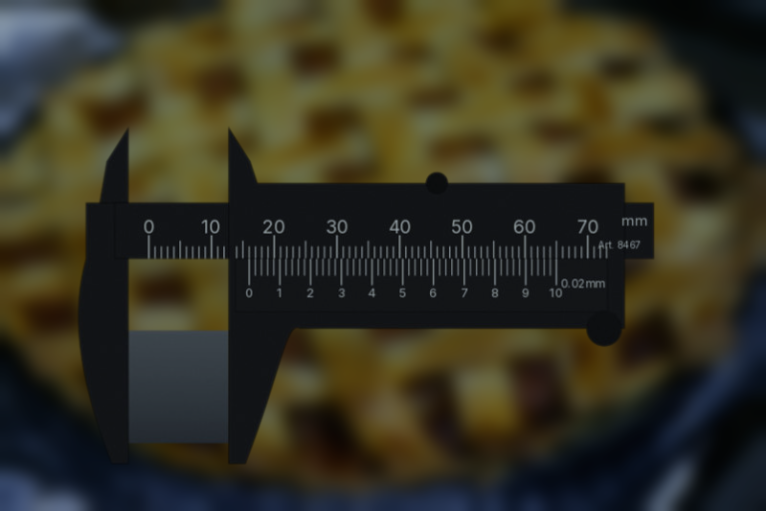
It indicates {"value": 16.0, "unit": "mm"}
